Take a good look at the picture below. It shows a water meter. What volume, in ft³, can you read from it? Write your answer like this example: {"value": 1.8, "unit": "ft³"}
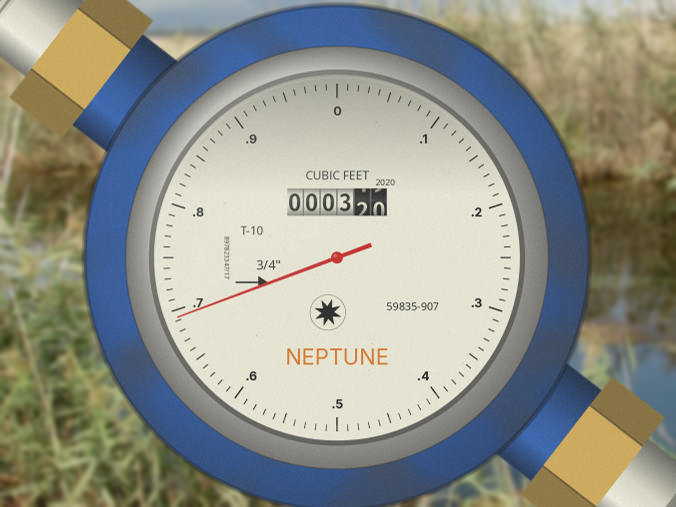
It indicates {"value": 319.69, "unit": "ft³"}
